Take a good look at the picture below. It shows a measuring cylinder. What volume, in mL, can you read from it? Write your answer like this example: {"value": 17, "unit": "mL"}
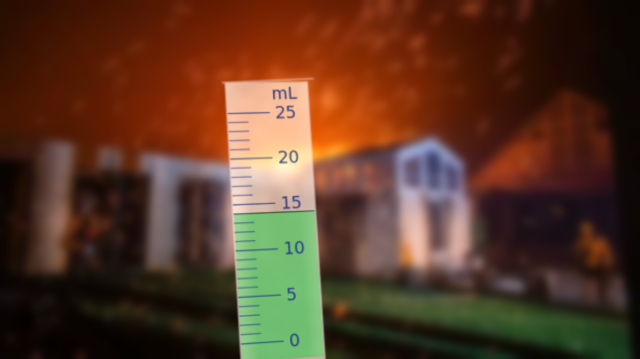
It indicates {"value": 14, "unit": "mL"}
